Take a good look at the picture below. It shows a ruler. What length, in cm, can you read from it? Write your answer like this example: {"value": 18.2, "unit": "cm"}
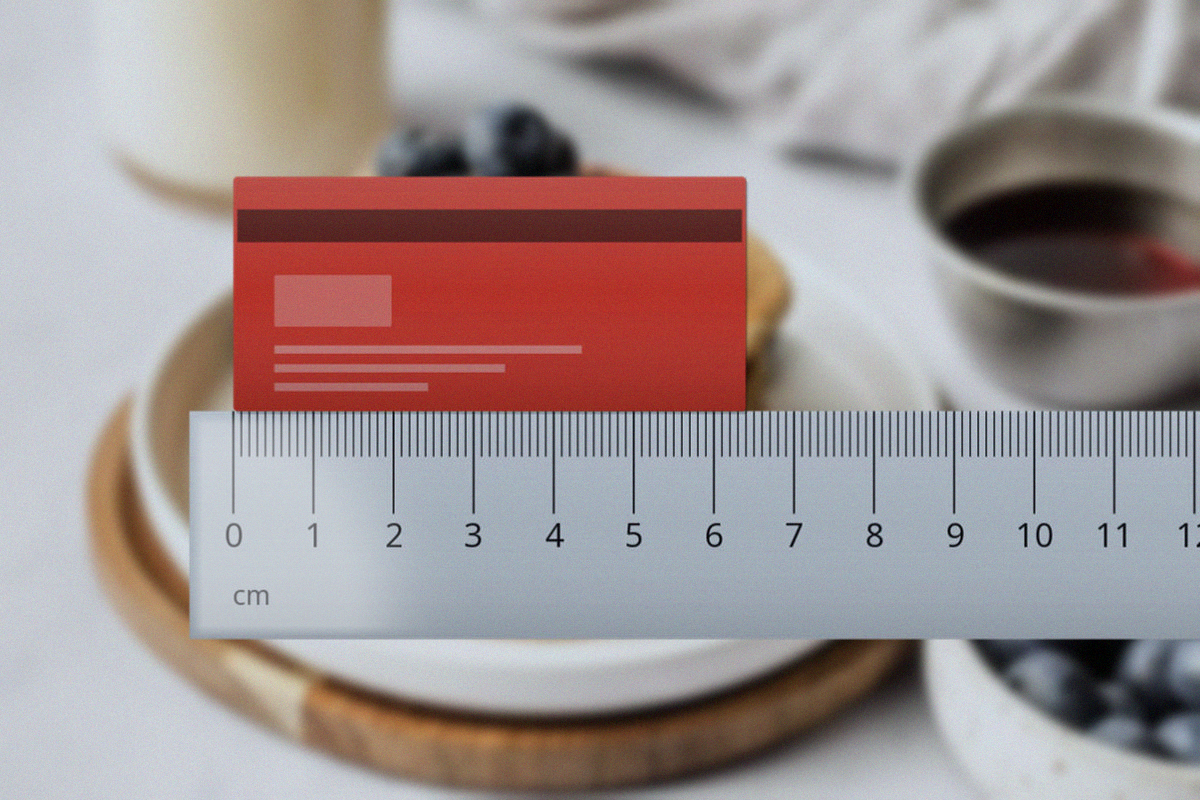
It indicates {"value": 6.4, "unit": "cm"}
